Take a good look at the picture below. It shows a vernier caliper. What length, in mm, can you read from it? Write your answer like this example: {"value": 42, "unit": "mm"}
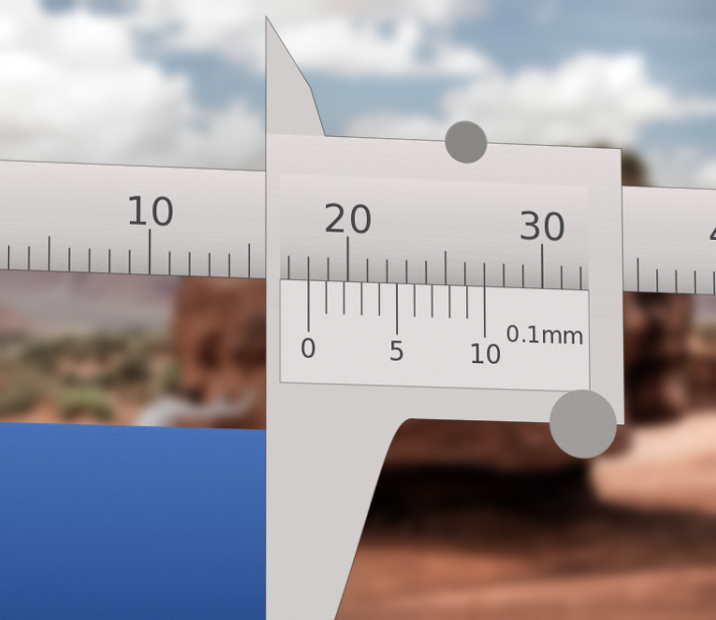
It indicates {"value": 18.0, "unit": "mm"}
